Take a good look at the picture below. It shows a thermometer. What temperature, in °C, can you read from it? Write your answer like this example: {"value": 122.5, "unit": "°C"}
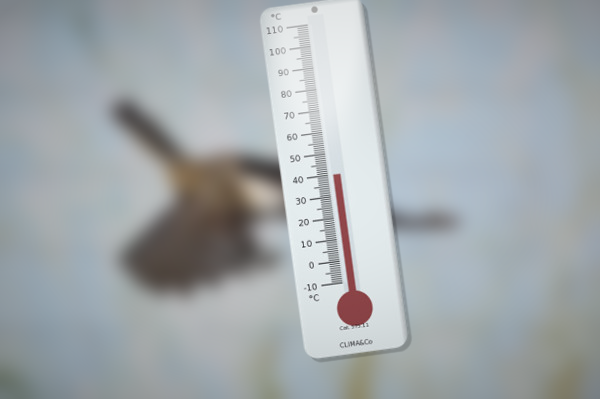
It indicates {"value": 40, "unit": "°C"}
